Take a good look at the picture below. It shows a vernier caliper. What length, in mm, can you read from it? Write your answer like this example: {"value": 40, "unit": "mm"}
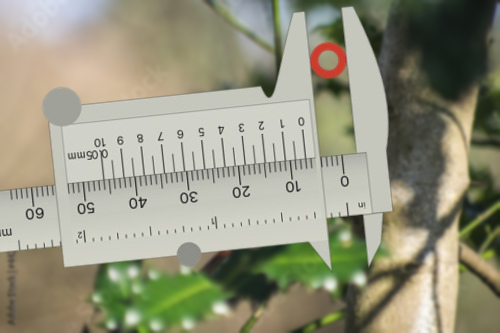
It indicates {"value": 7.0, "unit": "mm"}
